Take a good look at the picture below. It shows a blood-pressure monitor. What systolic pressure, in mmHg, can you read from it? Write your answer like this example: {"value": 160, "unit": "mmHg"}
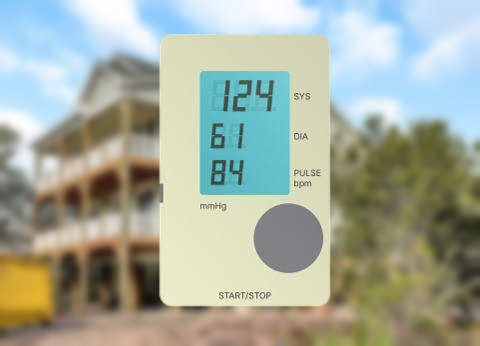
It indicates {"value": 124, "unit": "mmHg"}
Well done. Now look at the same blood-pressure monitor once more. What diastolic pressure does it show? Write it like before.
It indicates {"value": 61, "unit": "mmHg"}
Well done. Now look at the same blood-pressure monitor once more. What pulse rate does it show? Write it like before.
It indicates {"value": 84, "unit": "bpm"}
